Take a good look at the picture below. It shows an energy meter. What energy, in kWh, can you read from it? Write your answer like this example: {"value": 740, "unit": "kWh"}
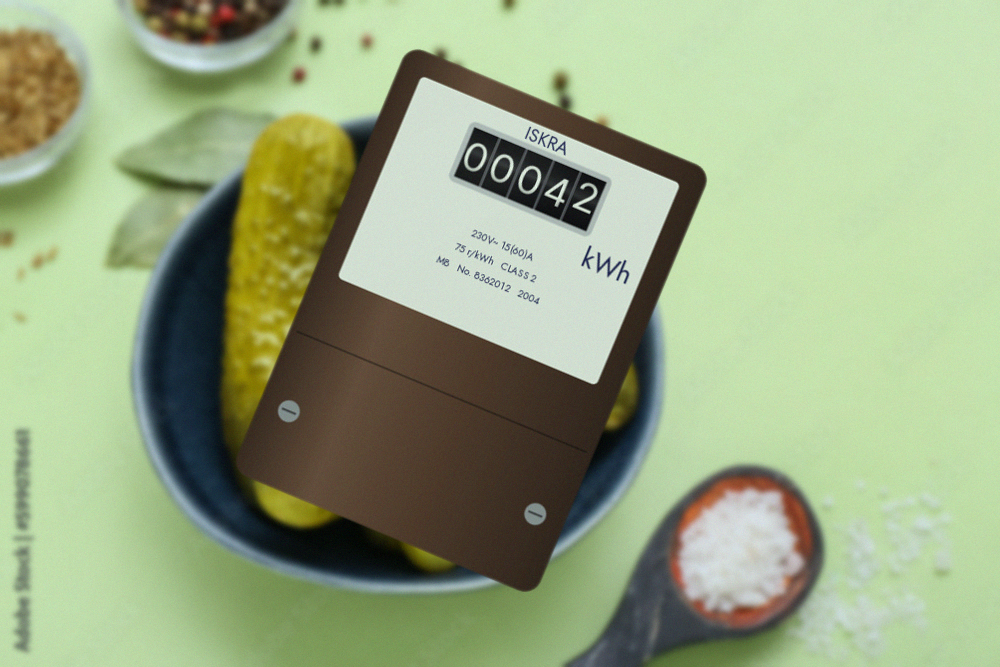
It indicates {"value": 42, "unit": "kWh"}
